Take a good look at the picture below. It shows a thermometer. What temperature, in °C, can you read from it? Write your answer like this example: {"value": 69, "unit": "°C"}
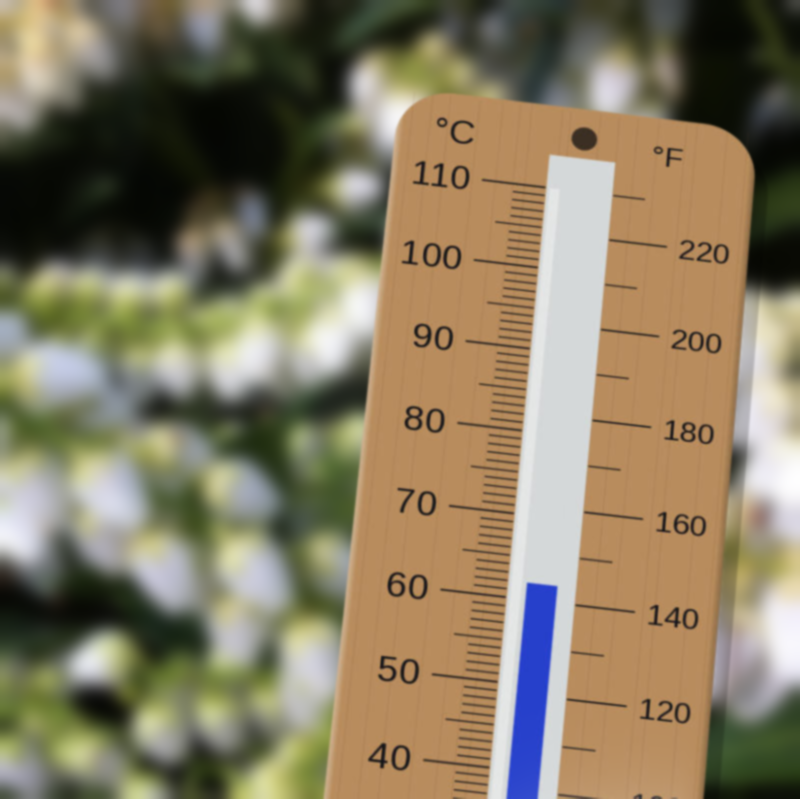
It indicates {"value": 62, "unit": "°C"}
